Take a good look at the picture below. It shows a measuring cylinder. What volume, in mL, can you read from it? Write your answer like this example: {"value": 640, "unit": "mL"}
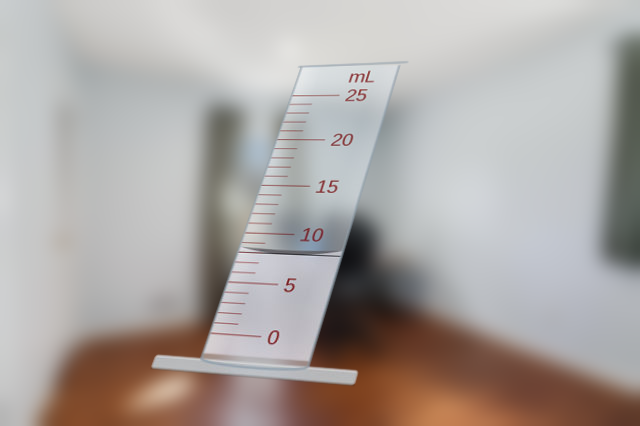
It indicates {"value": 8, "unit": "mL"}
